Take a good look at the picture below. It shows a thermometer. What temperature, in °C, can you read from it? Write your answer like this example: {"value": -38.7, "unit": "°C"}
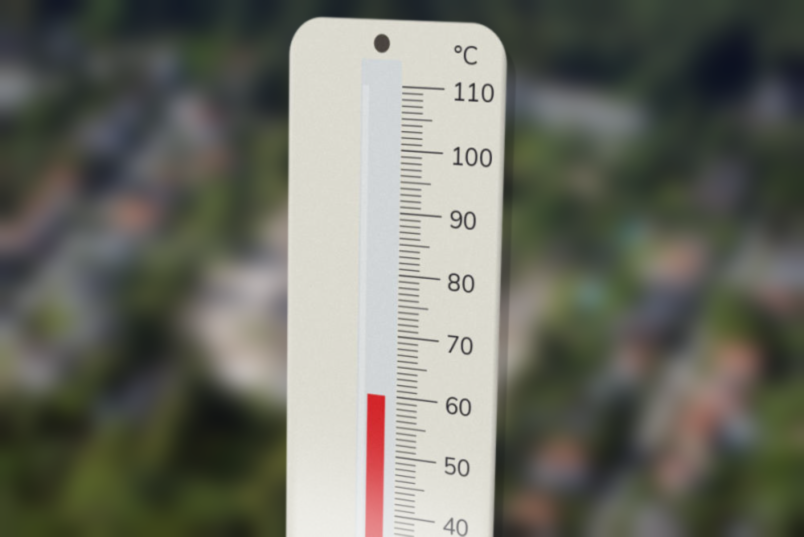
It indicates {"value": 60, "unit": "°C"}
